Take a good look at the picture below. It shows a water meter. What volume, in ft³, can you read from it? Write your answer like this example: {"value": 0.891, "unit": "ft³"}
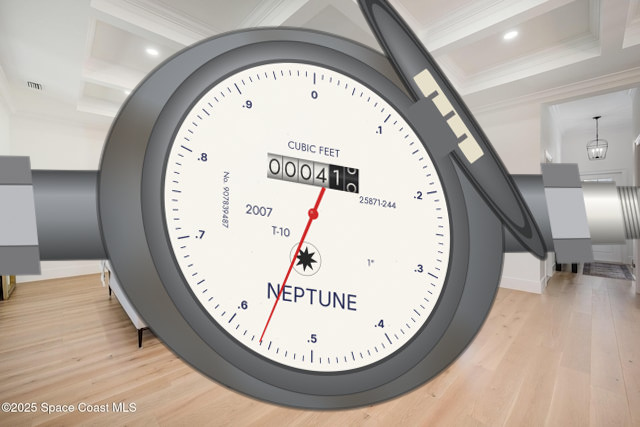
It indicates {"value": 418.56, "unit": "ft³"}
